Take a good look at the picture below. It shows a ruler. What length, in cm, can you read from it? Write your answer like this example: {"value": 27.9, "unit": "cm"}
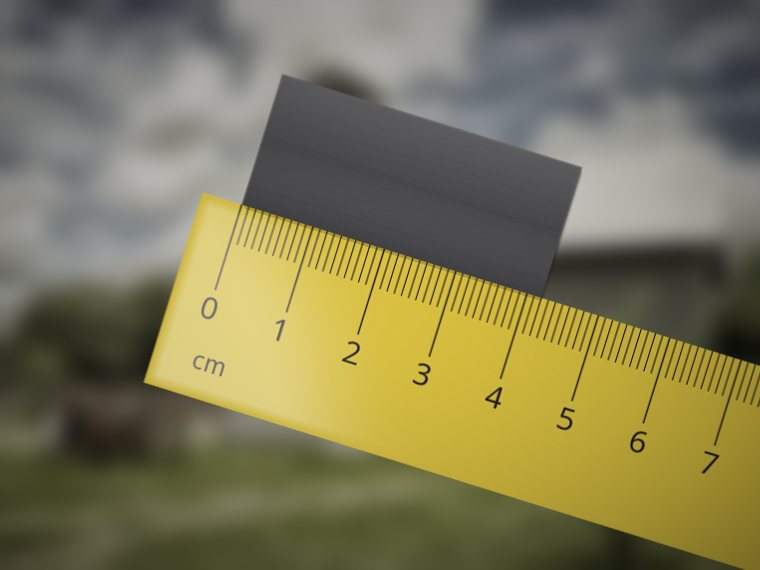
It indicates {"value": 4.2, "unit": "cm"}
